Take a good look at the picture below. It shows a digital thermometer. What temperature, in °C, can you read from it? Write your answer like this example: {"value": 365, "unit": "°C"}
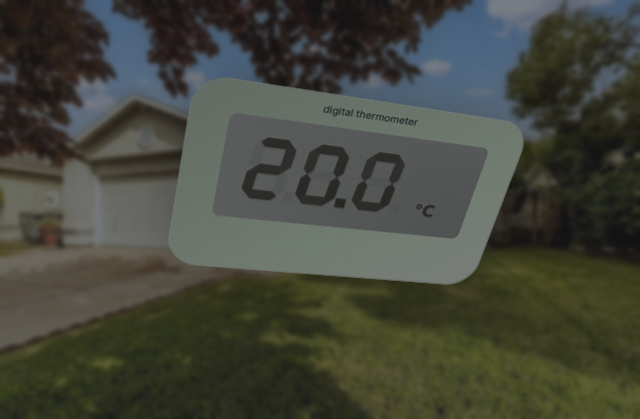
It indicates {"value": 20.0, "unit": "°C"}
